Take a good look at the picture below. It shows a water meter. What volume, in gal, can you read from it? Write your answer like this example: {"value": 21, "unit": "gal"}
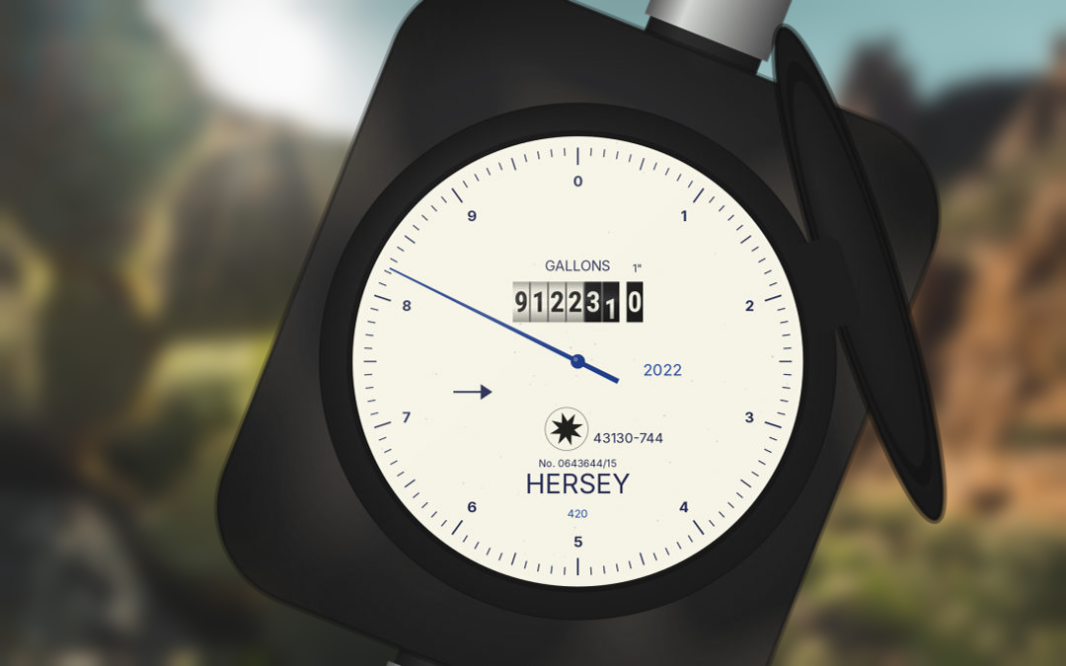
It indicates {"value": 9122308.2, "unit": "gal"}
